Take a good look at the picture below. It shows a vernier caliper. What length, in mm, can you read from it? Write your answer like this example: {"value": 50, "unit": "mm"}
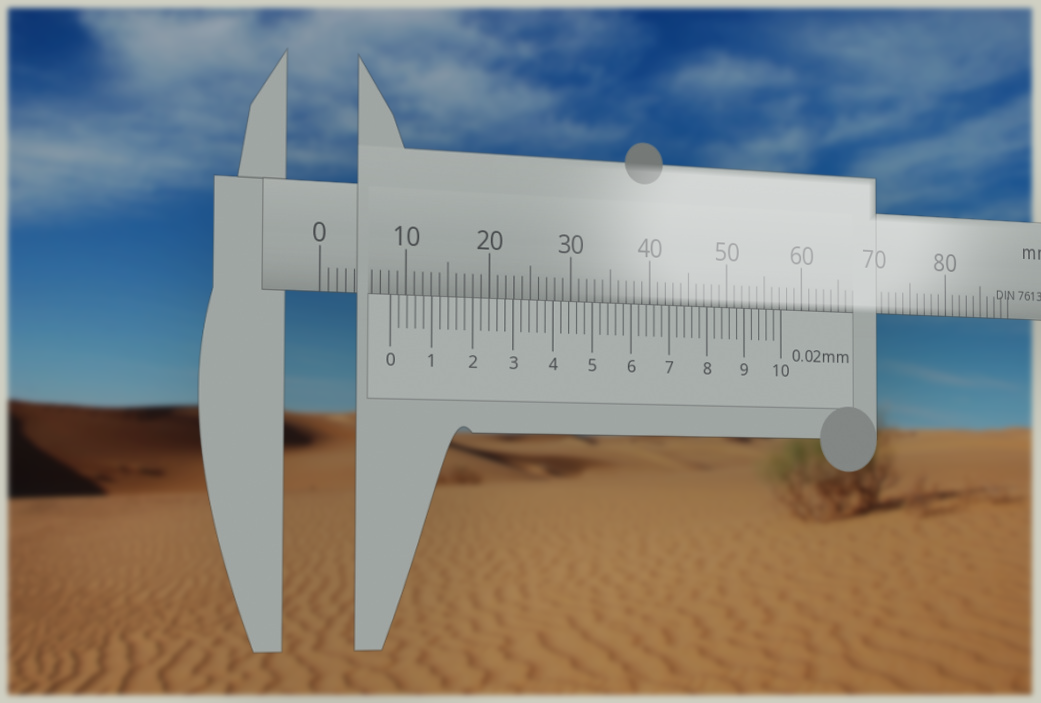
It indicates {"value": 8.2, "unit": "mm"}
